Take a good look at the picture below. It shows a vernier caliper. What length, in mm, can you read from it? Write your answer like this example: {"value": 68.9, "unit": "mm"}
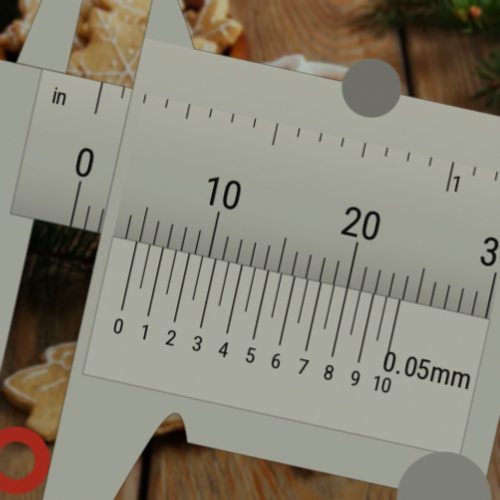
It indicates {"value": 4.8, "unit": "mm"}
